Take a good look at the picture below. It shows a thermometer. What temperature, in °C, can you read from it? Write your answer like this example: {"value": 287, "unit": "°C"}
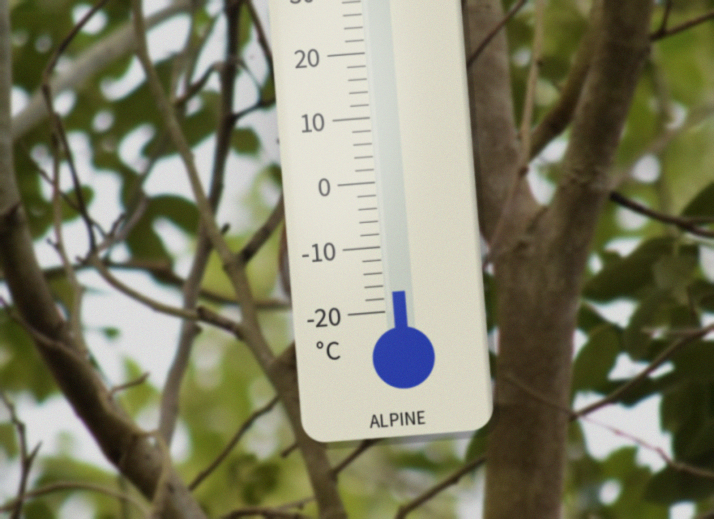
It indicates {"value": -17, "unit": "°C"}
